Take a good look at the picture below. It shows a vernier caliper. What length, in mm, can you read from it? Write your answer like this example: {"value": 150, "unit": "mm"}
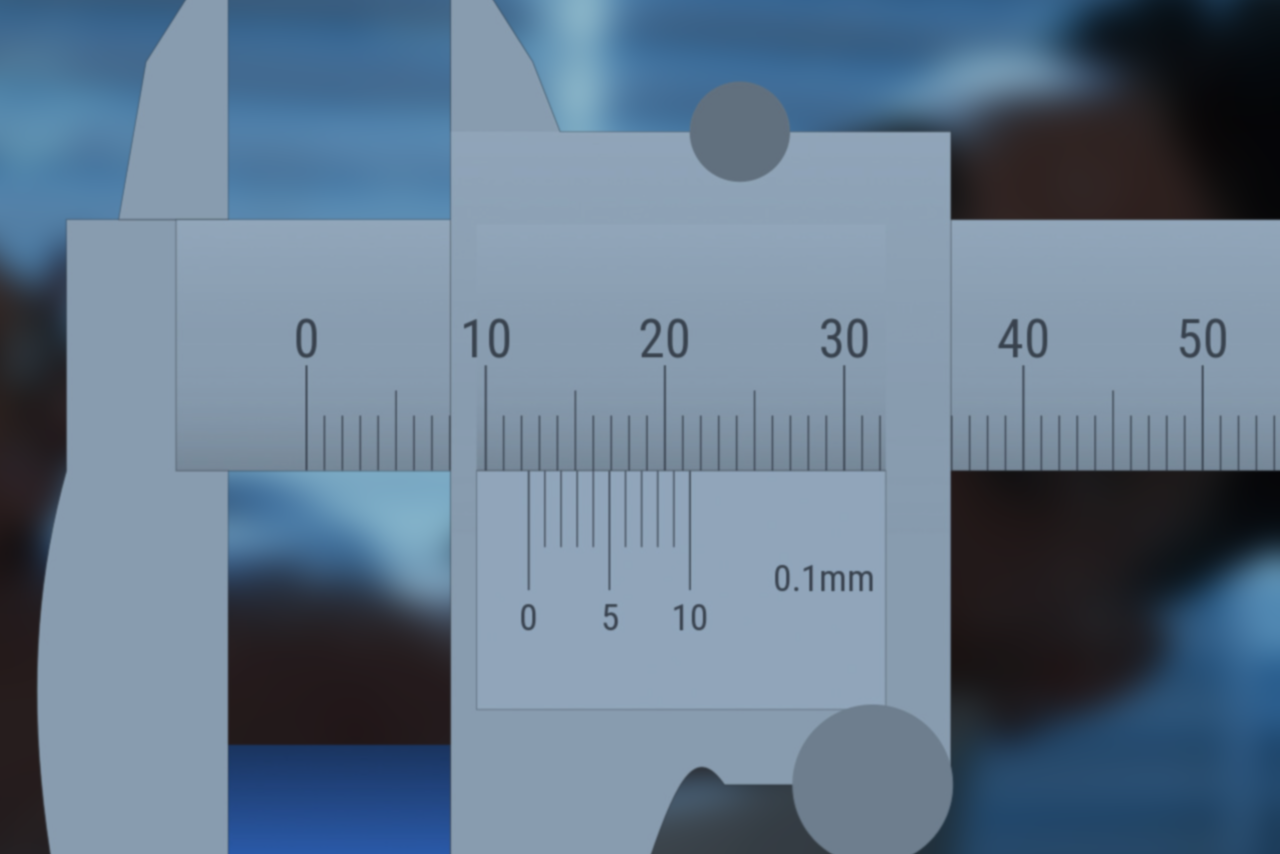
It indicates {"value": 12.4, "unit": "mm"}
